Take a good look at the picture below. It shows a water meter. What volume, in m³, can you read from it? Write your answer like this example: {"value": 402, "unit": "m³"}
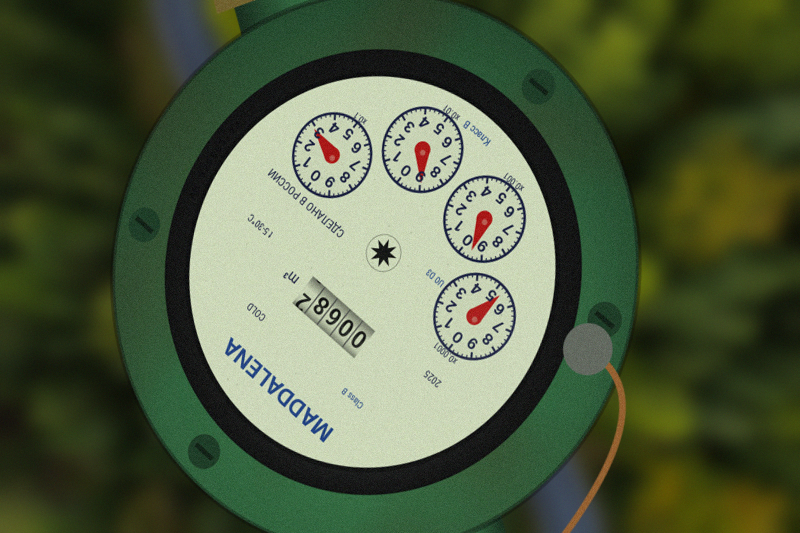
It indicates {"value": 682.2895, "unit": "m³"}
